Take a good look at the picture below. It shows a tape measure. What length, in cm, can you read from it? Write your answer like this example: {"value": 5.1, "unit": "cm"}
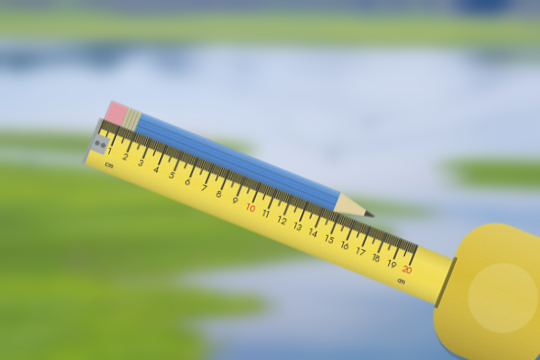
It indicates {"value": 17, "unit": "cm"}
